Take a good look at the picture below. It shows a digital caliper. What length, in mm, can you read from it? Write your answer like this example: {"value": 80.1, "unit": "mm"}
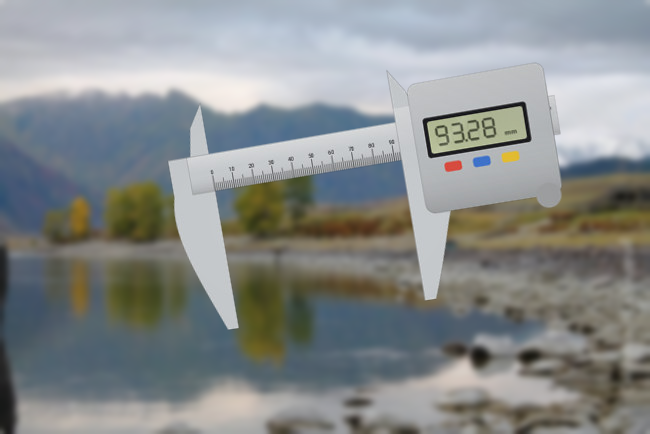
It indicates {"value": 93.28, "unit": "mm"}
